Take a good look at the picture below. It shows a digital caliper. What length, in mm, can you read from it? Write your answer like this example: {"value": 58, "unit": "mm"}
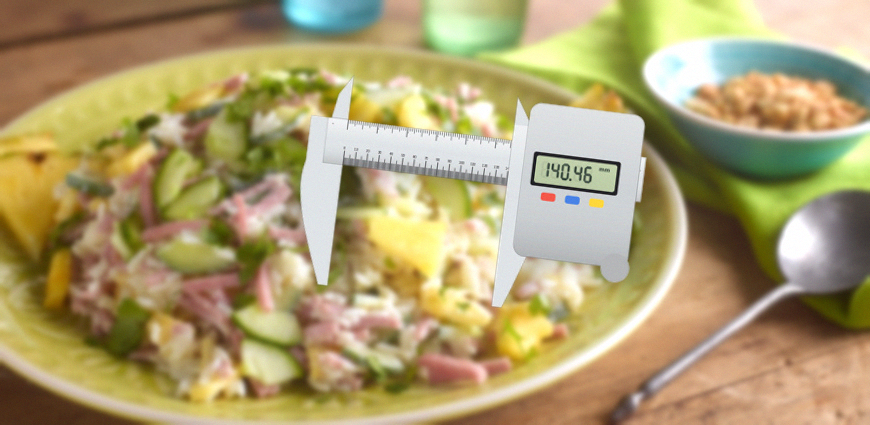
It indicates {"value": 140.46, "unit": "mm"}
